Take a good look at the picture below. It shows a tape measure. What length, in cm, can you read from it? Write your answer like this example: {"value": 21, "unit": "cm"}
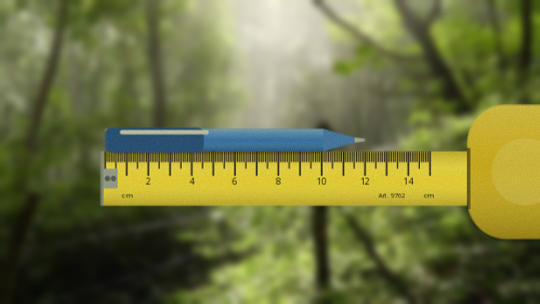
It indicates {"value": 12, "unit": "cm"}
